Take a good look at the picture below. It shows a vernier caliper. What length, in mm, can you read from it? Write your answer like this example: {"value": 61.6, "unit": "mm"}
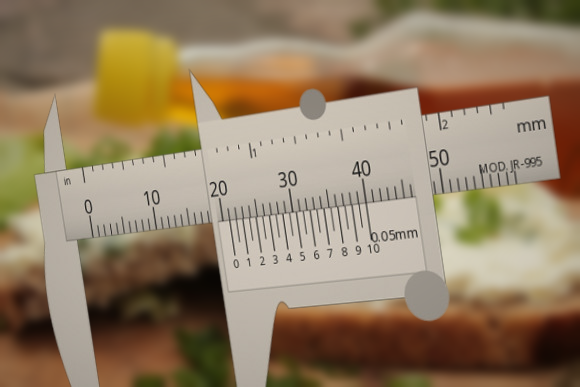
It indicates {"value": 21.0, "unit": "mm"}
